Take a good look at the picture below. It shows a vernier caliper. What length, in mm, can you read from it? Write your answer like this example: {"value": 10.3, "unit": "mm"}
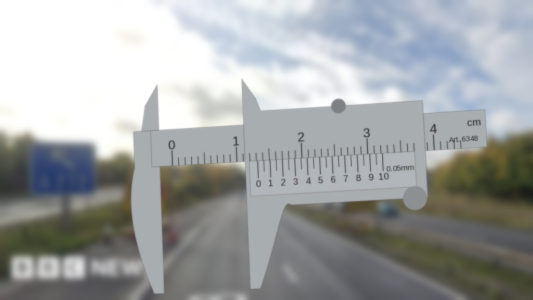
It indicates {"value": 13.2, "unit": "mm"}
